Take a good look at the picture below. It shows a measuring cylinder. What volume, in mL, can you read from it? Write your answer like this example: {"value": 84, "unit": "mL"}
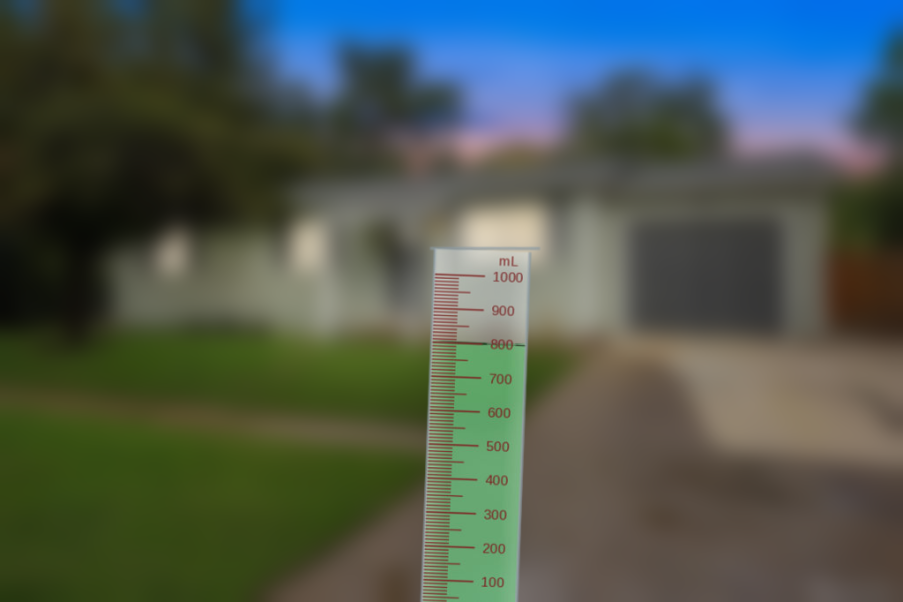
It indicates {"value": 800, "unit": "mL"}
